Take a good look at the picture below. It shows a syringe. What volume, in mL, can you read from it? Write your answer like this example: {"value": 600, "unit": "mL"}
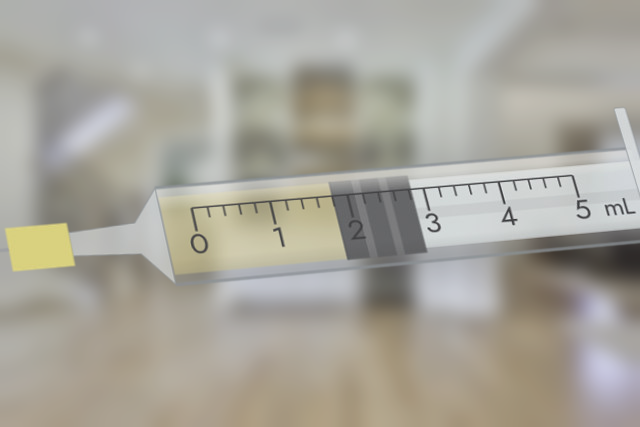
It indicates {"value": 1.8, "unit": "mL"}
